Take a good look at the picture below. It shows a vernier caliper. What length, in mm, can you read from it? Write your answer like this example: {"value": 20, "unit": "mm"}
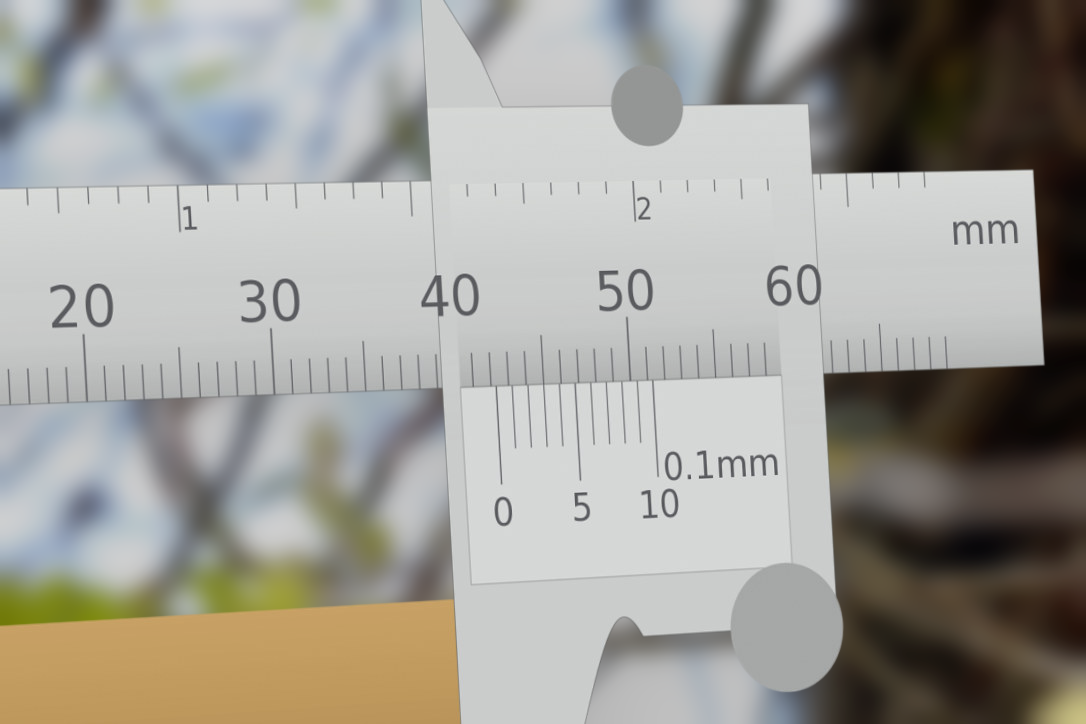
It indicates {"value": 42.3, "unit": "mm"}
